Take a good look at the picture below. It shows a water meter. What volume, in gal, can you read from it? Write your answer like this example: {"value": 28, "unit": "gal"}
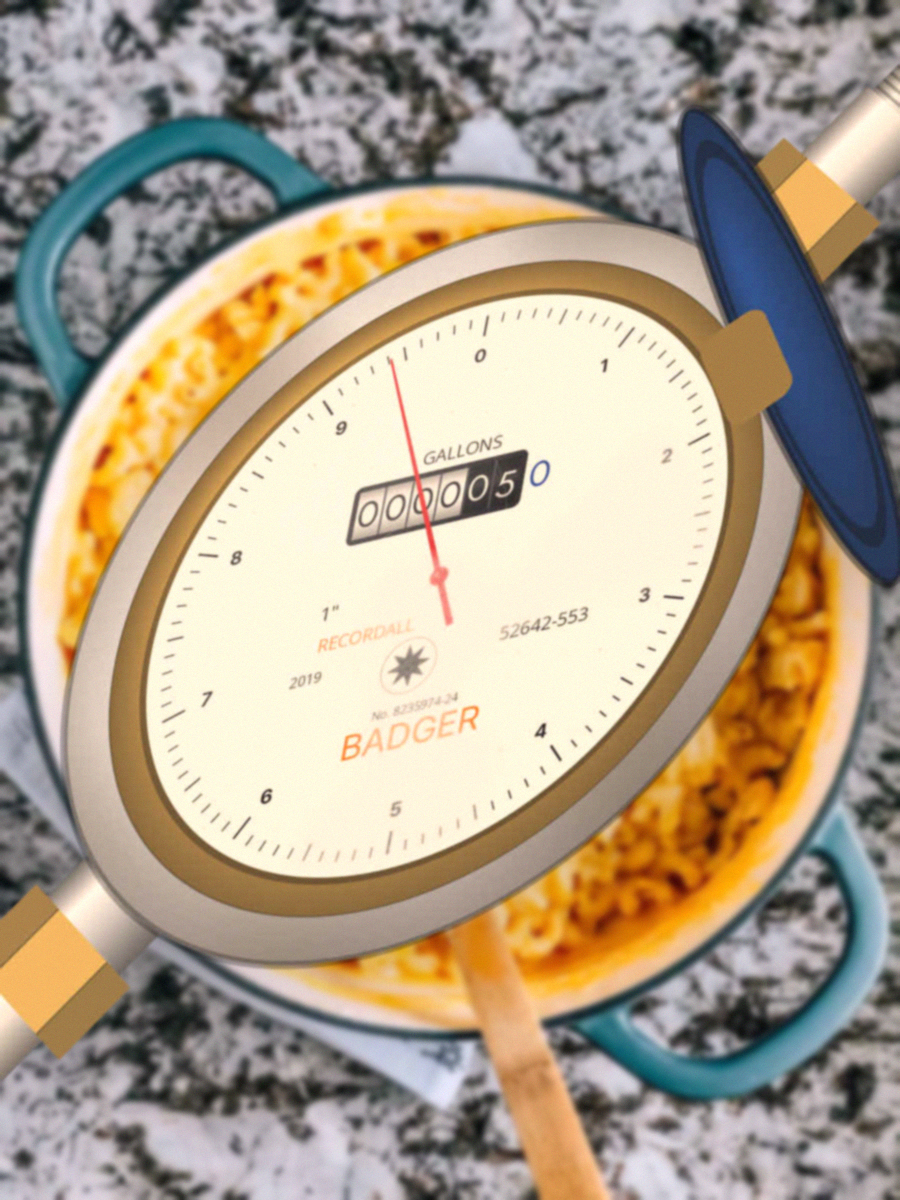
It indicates {"value": 49.4, "unit": "gal"}
